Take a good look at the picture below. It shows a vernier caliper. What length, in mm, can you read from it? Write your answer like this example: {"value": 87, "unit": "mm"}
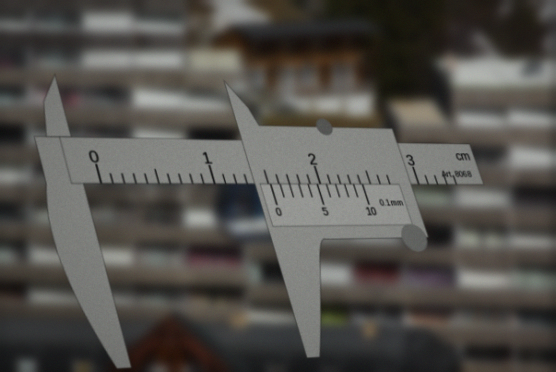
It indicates {"value": 15.2, "unit": "mm"}
